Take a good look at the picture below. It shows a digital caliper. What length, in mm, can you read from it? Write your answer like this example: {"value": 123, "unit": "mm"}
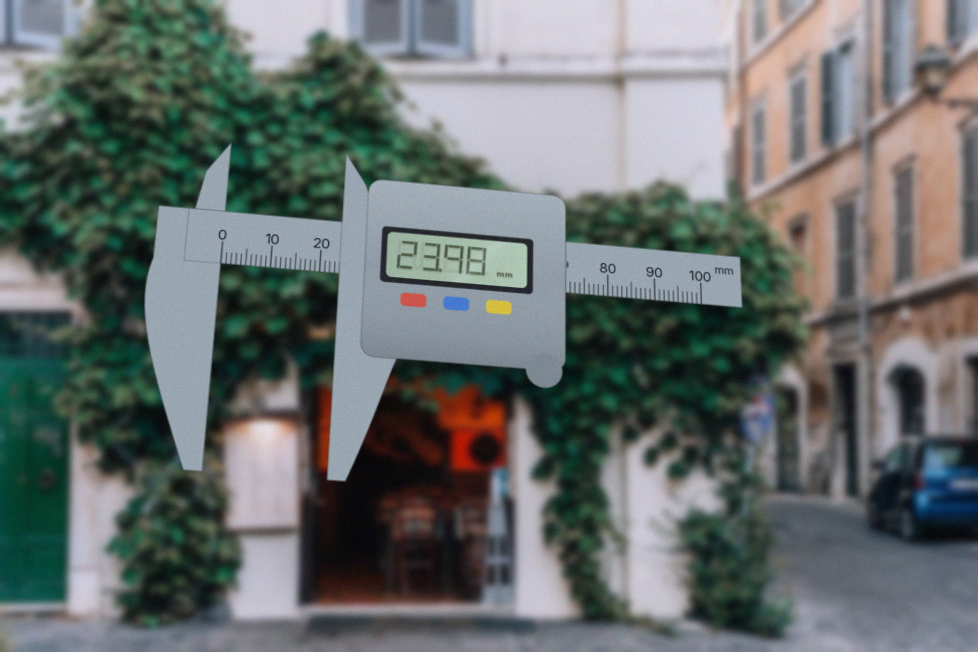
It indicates {"value": 23.98, "unit": "mm"}
